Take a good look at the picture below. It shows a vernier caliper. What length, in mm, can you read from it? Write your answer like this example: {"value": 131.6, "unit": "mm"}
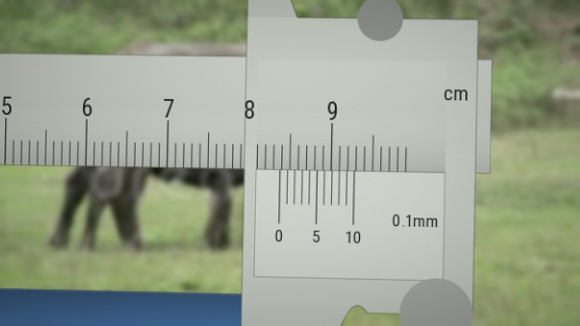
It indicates {"value": 83.8, "unit": "mm"}
